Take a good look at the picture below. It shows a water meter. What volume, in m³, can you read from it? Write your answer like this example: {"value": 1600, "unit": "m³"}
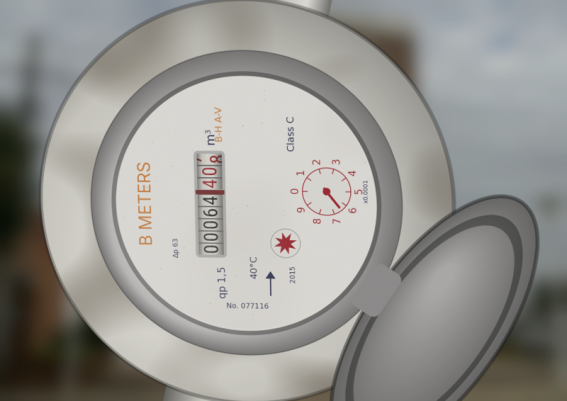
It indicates {"value": 64.4076, "unit": "m³"}
